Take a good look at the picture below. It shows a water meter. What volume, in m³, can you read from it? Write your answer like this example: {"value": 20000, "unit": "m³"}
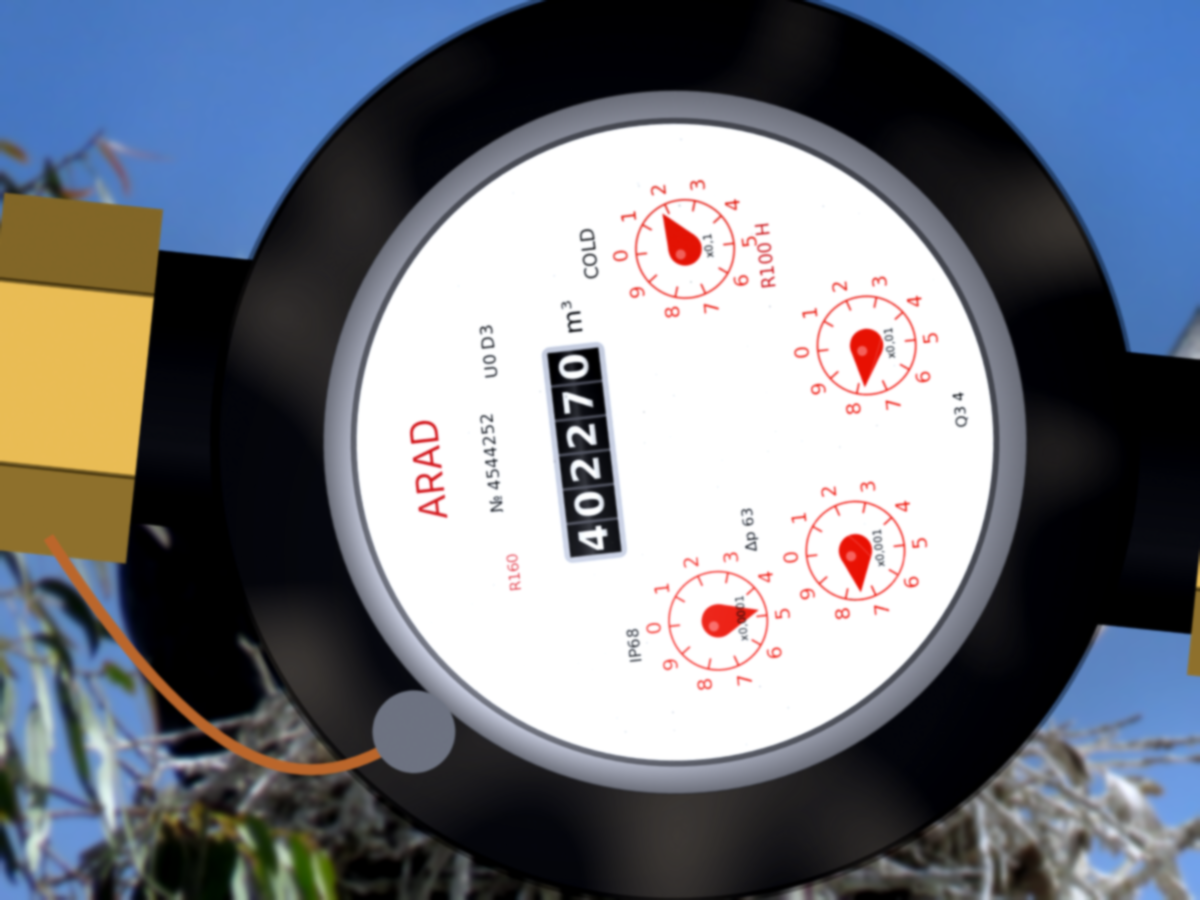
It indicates {"value": 402270.1774, "unit": "m³"}
